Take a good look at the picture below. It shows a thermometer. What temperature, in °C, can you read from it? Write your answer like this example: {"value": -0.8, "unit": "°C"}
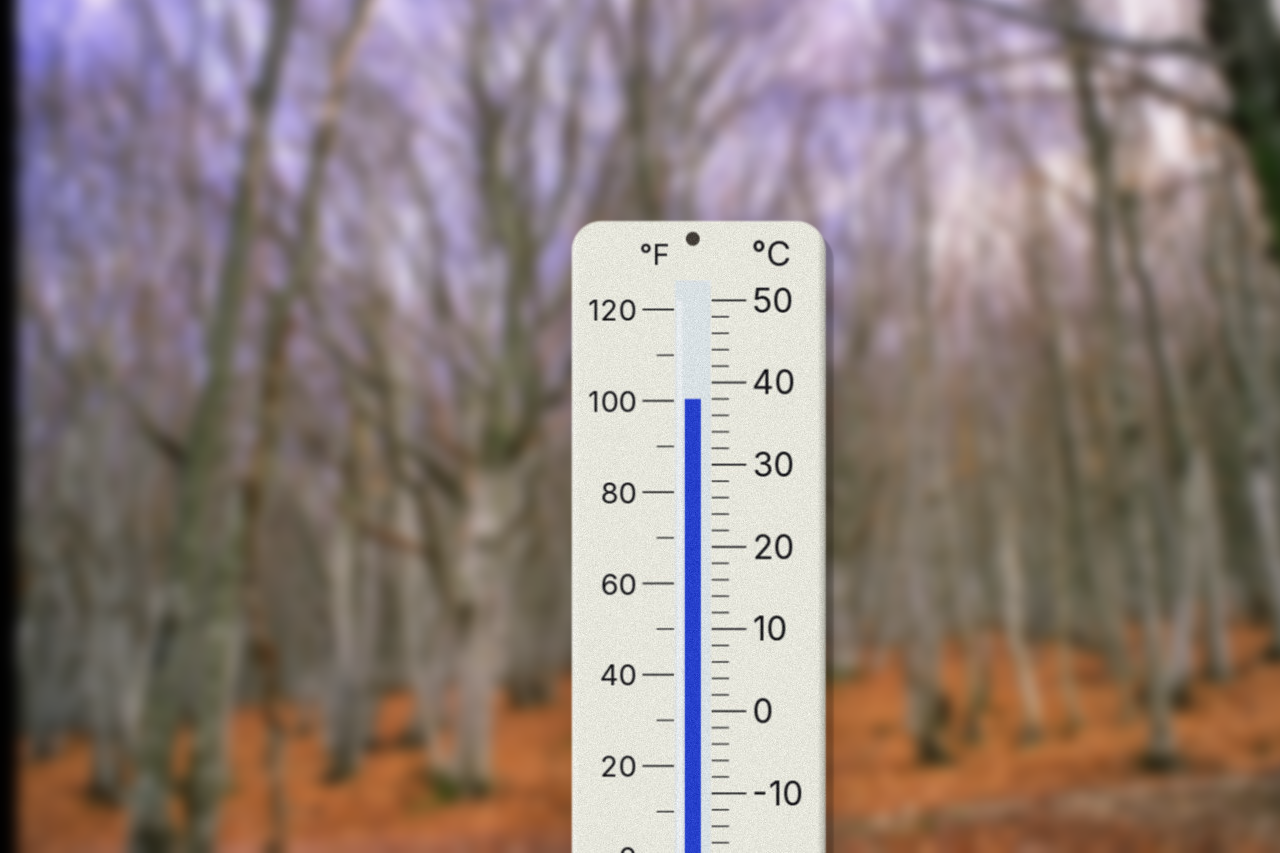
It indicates {"value": 38, "unit": "°C"}
